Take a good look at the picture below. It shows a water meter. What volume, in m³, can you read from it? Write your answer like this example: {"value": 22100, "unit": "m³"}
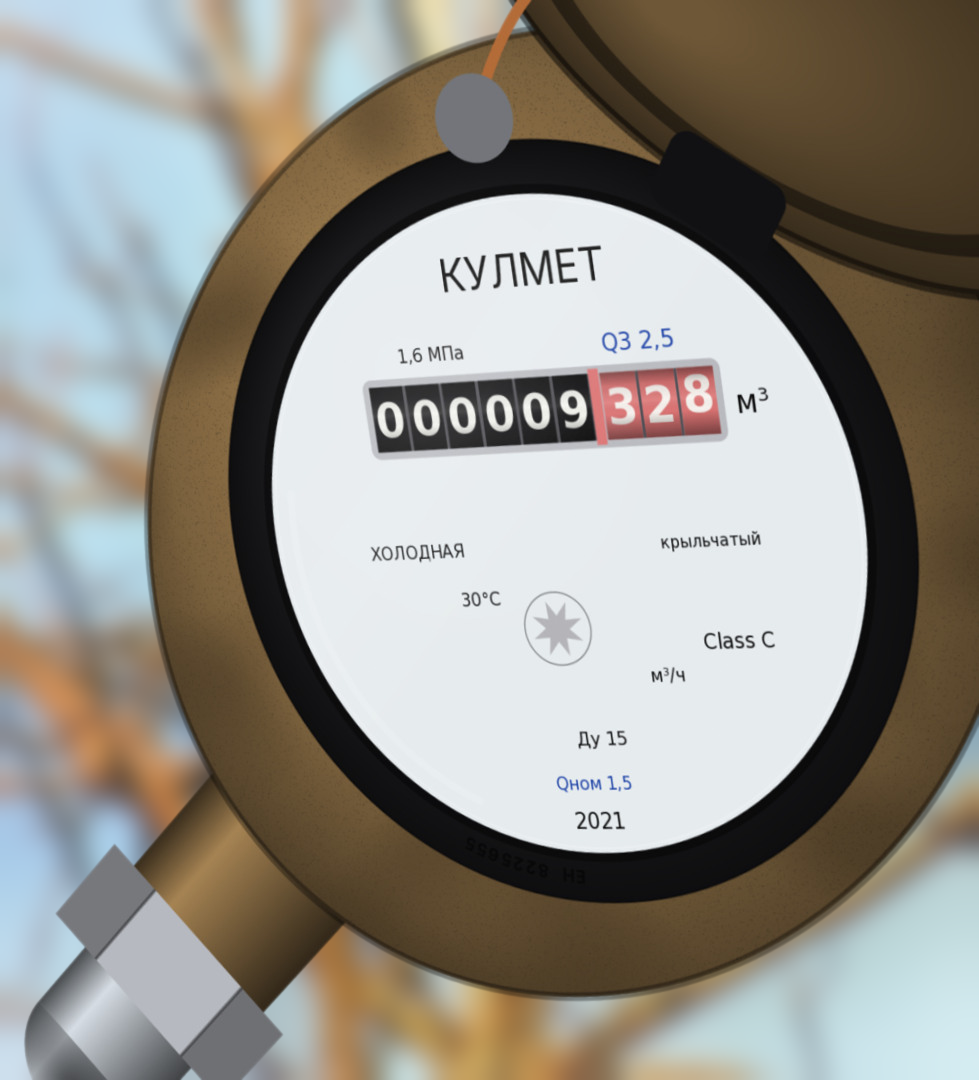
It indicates {"value": 9.328, "unit": "m³"}
